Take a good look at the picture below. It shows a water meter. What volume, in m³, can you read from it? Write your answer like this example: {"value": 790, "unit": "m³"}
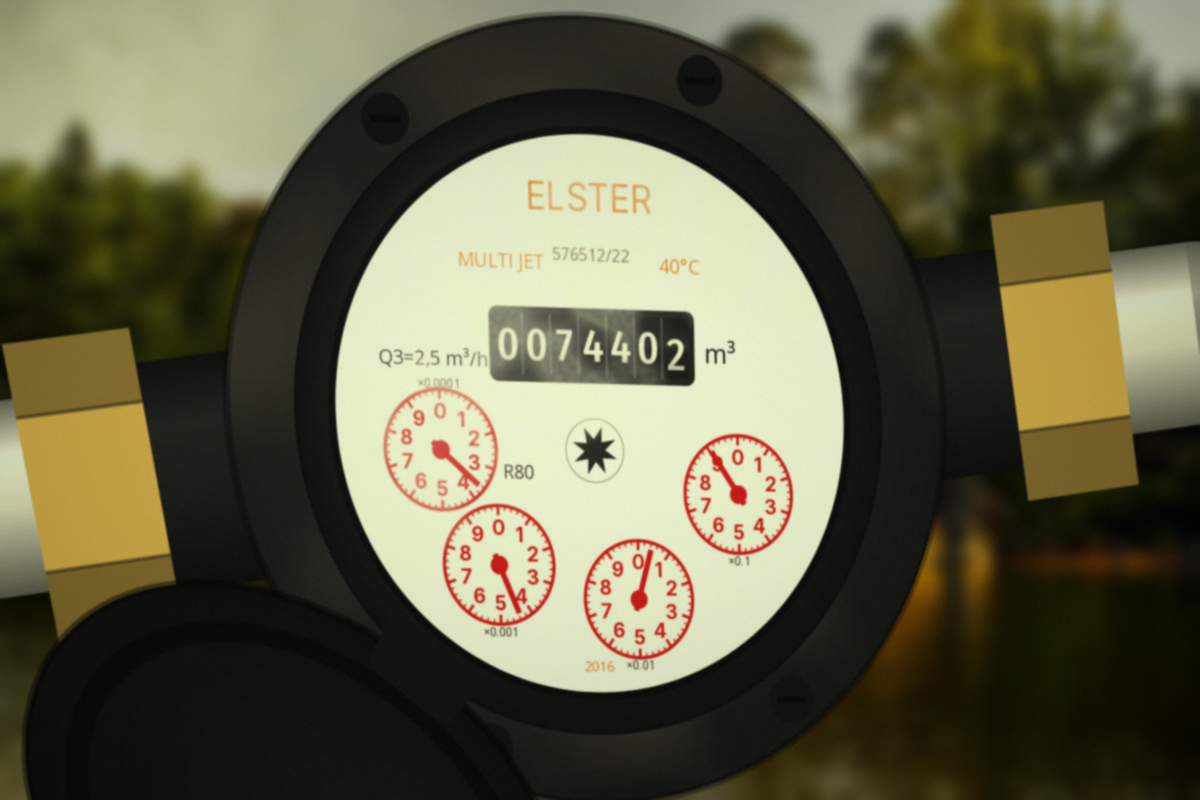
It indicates {"value": 74401.9043, "unit": "m³"}
